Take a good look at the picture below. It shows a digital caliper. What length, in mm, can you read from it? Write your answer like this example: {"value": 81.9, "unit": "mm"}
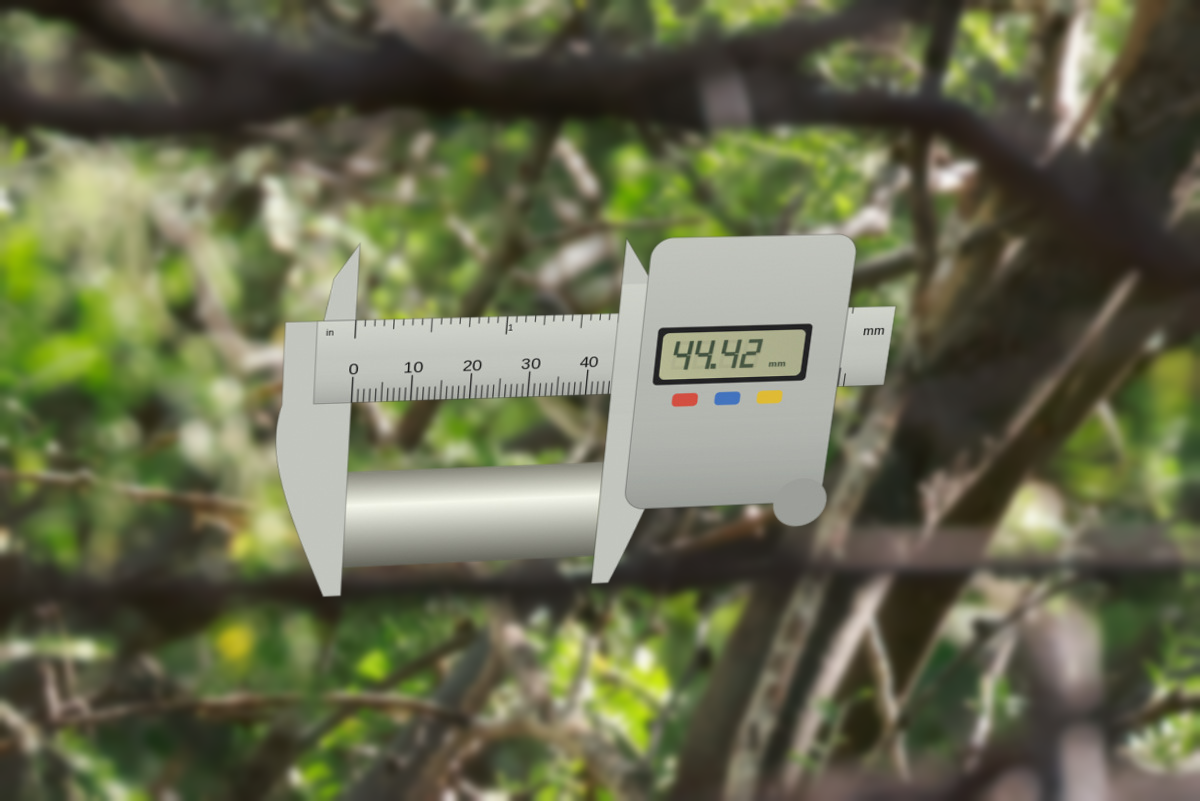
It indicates {"value": 44.42, "unit": "mm"}
